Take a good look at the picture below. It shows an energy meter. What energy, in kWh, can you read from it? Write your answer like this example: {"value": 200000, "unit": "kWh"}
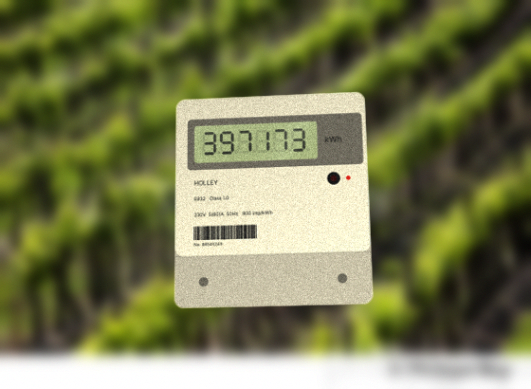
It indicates {"value": 397173, "unit": "kWh"}
